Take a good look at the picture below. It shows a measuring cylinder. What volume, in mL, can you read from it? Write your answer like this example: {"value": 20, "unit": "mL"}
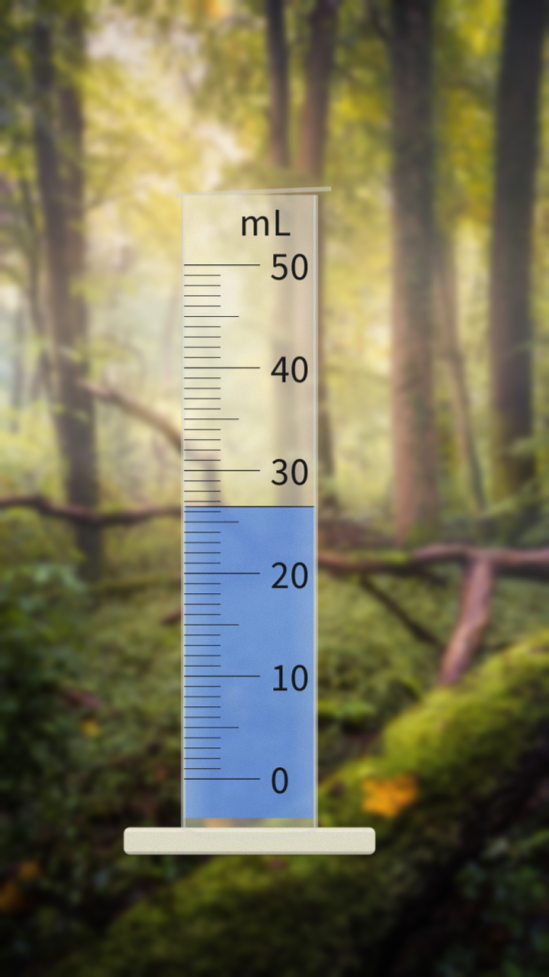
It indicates {"value": 26.5, "unit": "mL"}
